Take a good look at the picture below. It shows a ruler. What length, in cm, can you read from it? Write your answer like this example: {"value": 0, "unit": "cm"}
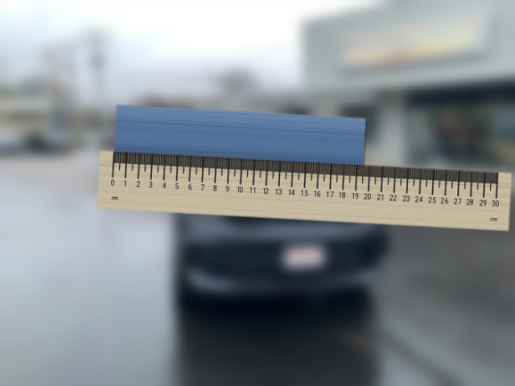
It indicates {"value": 19.5, "unit": "cm"}
